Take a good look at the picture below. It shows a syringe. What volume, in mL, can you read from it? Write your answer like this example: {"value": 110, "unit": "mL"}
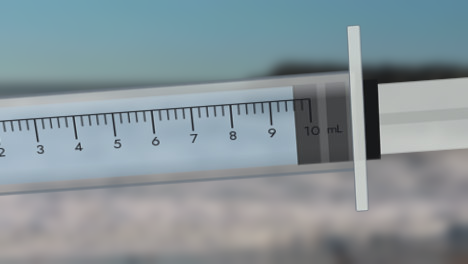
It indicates {"value": 9.6, "unit": "mL"}
